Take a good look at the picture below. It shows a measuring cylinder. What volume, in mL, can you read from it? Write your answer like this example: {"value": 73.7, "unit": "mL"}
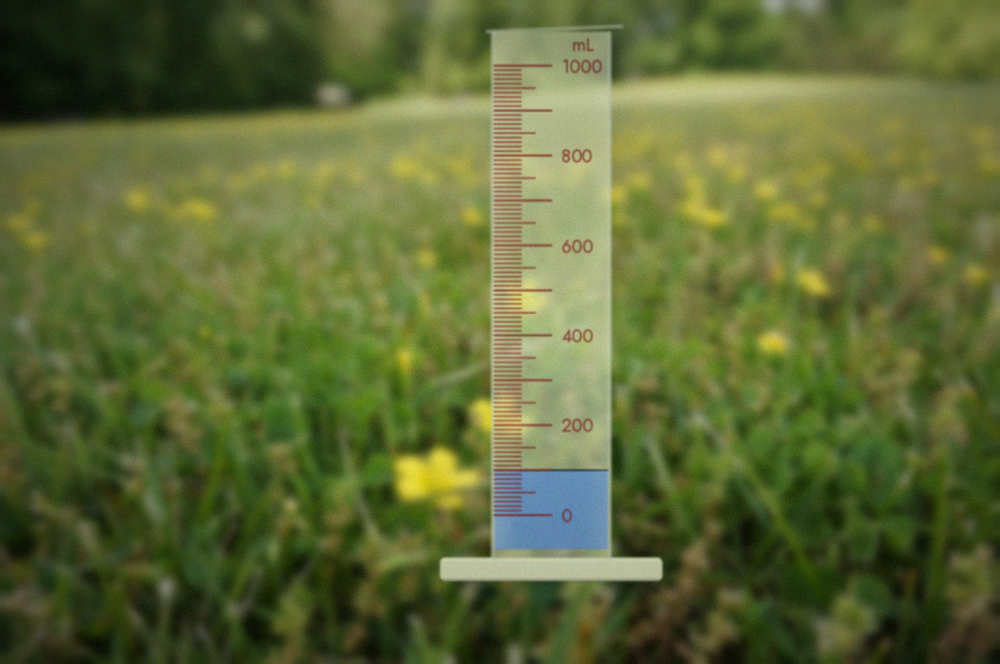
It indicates {"value": 100, "unit": "mL"}
